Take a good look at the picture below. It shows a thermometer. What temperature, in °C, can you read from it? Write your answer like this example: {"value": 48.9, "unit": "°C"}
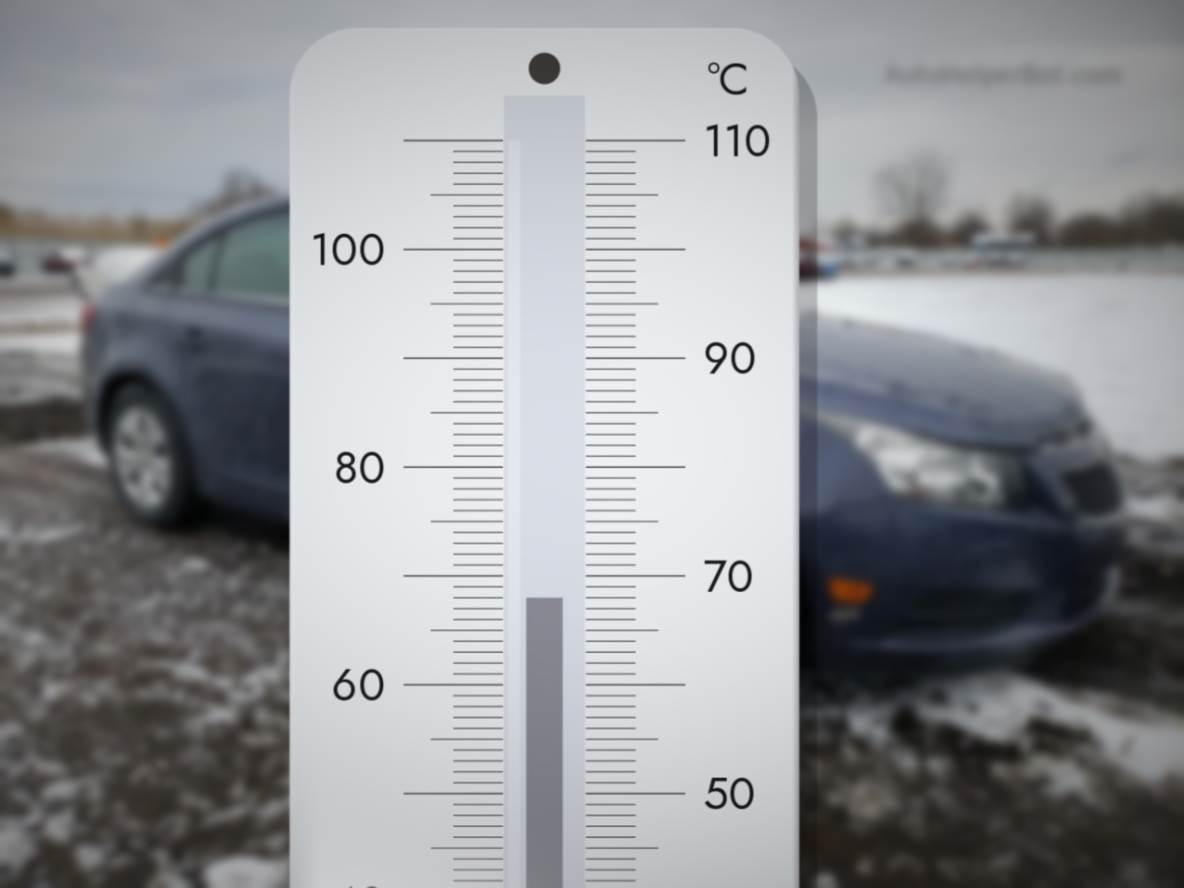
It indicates {"value": 68, "unit": "°C"}
